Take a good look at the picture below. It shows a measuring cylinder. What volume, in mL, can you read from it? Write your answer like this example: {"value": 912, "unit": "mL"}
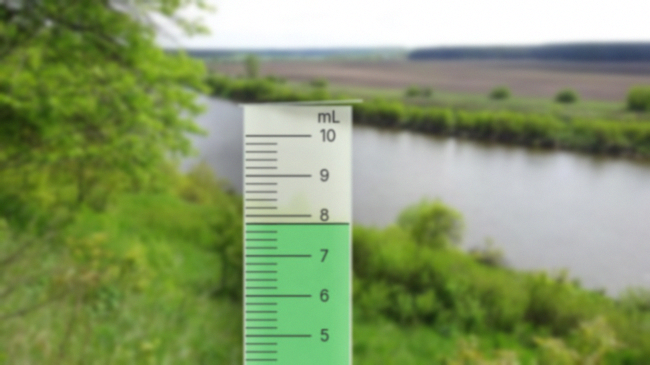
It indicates {"value": 7.8, "unit": "mL"}
